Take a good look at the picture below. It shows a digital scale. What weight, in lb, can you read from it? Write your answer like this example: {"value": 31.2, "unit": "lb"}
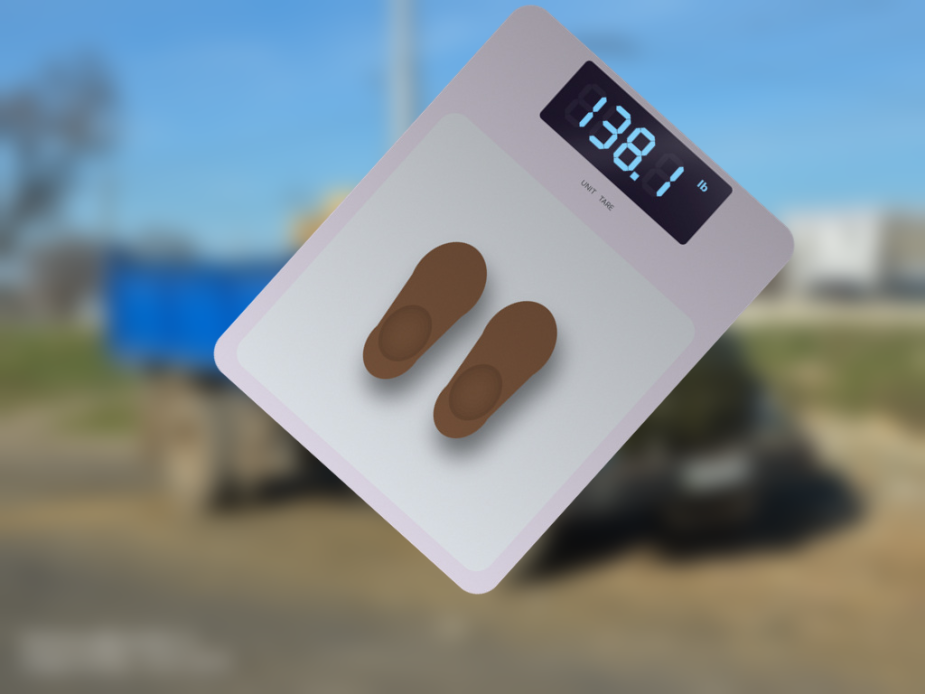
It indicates {"value": 138.1, "unit": "lb"}
